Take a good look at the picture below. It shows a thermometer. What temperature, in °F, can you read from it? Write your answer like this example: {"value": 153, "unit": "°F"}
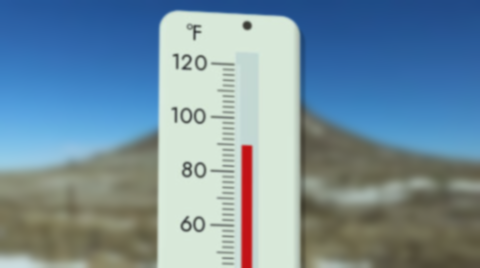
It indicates {"value": 90, "unit": "°F"}
